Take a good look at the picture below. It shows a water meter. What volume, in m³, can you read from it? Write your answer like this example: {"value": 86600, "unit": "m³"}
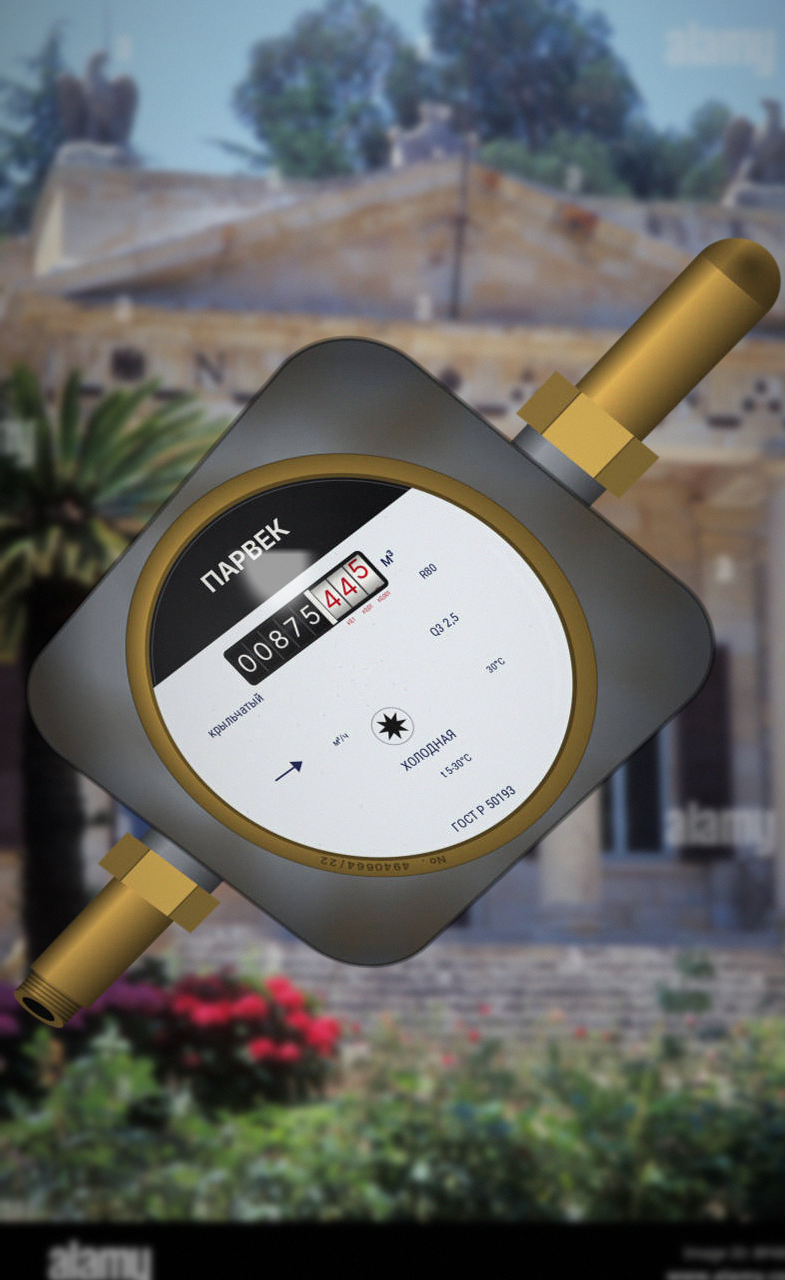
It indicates {"value": 875.445, "unit": "m³"}
